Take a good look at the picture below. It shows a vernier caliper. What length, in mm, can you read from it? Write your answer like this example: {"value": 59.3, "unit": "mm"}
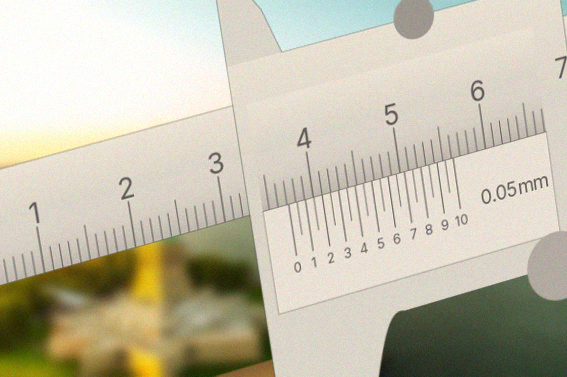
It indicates {"value": 37.2, "unit": "mm"}
